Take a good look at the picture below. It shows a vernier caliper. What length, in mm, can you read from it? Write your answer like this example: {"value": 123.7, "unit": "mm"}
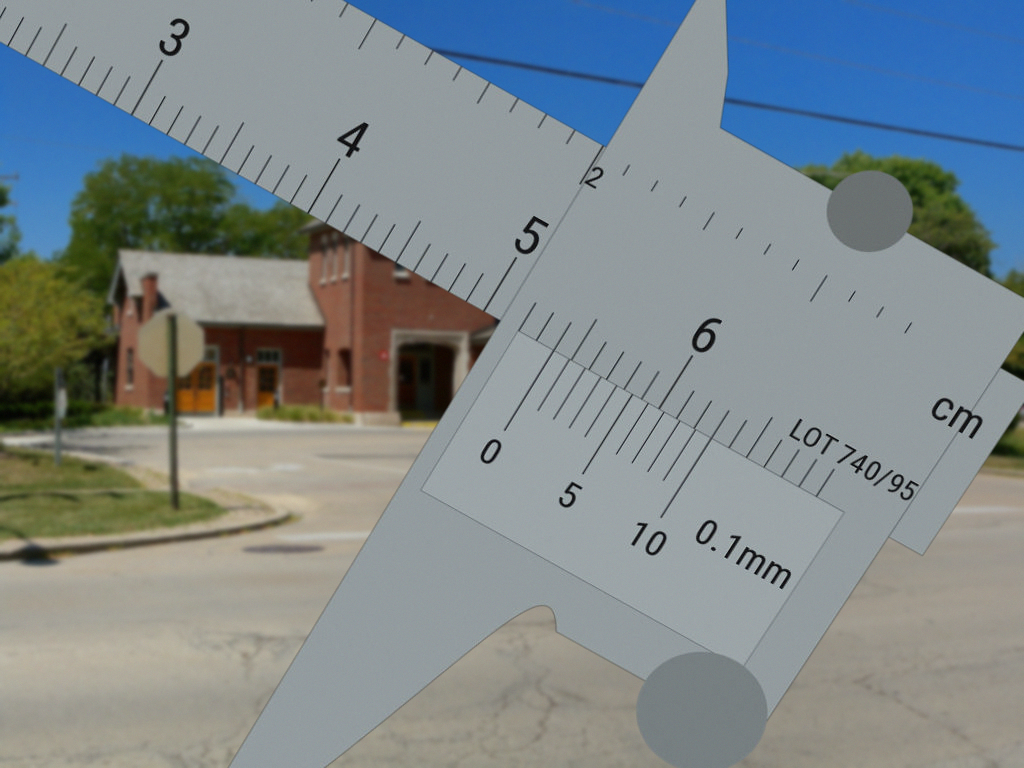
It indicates {"value": 54.0, "unit": "mm"}
